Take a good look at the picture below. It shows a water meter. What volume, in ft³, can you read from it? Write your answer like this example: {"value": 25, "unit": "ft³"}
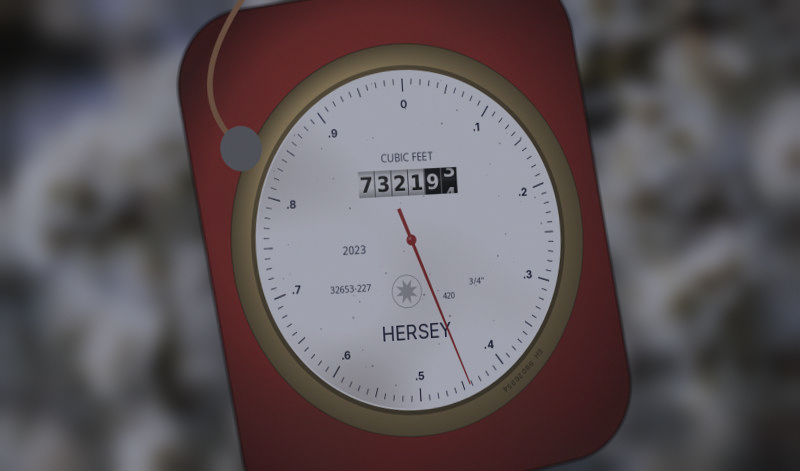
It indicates {"value": 732193.44, "unit": "ft³"}
